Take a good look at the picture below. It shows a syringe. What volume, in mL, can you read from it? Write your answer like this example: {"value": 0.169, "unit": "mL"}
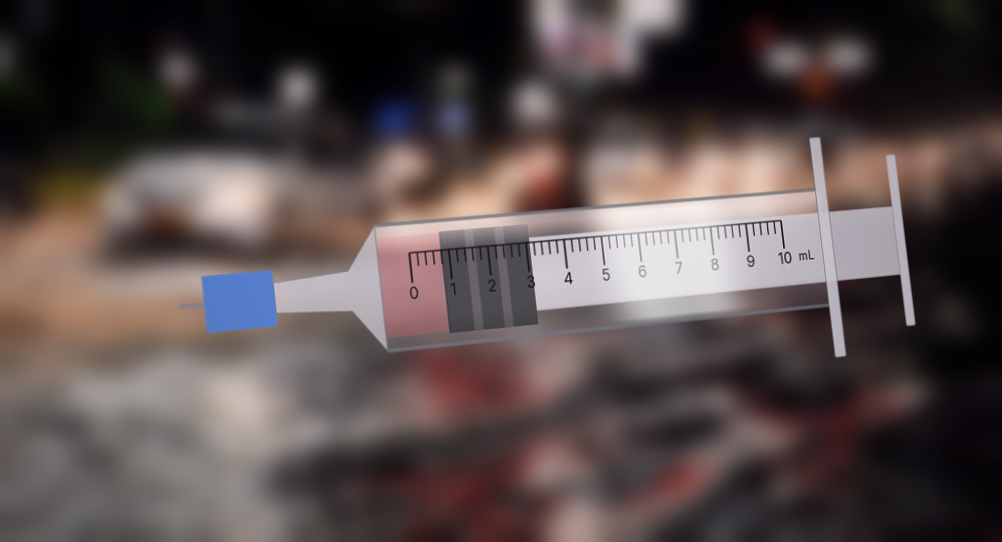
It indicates {"value": 0.8, "unit": "mL"}
